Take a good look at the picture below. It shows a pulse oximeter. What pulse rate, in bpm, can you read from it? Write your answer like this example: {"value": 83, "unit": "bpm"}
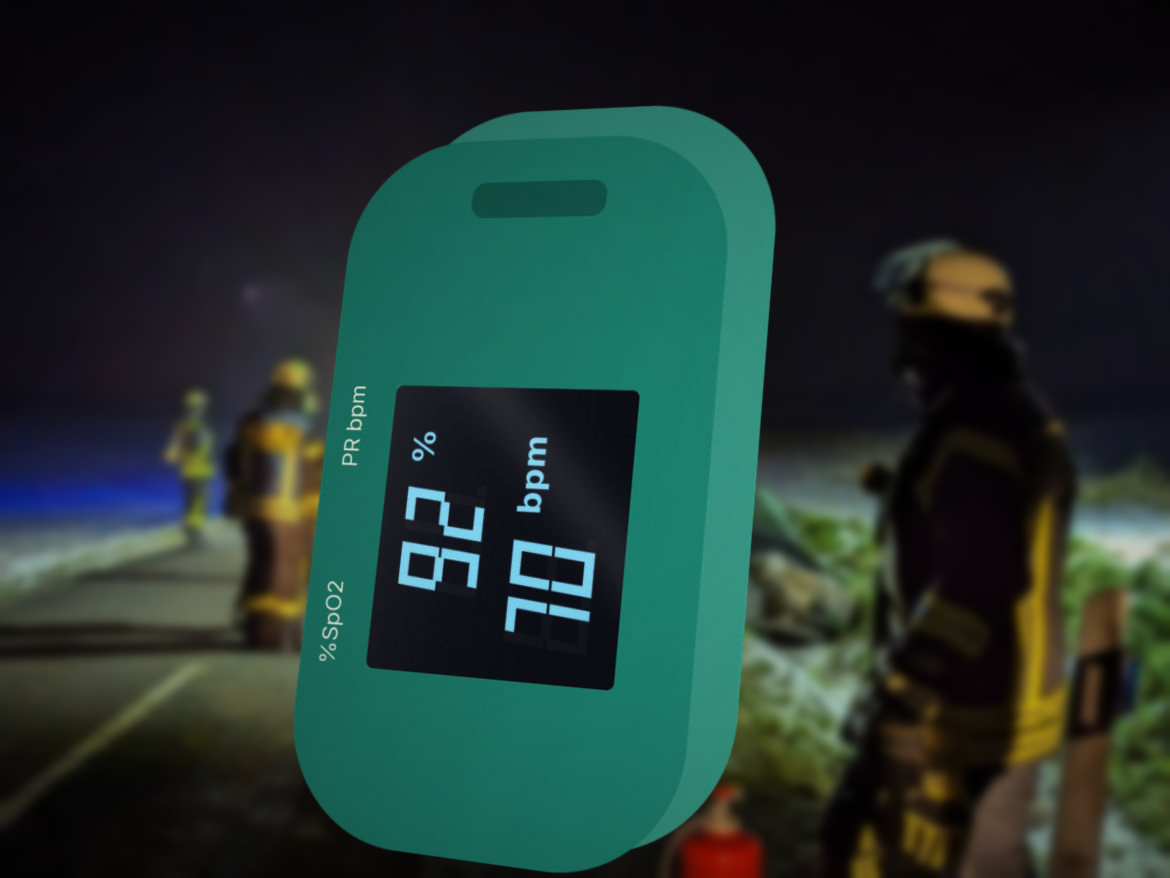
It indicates {"value": 70, "unit": "bpm"}
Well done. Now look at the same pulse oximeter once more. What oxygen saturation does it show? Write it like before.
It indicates {"value": 92, "unit": "%"}
